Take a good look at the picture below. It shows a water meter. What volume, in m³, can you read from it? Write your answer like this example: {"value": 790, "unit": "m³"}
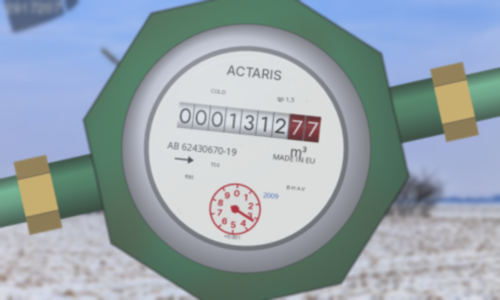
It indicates {"value": 1312.773, "unit": "m³"}
